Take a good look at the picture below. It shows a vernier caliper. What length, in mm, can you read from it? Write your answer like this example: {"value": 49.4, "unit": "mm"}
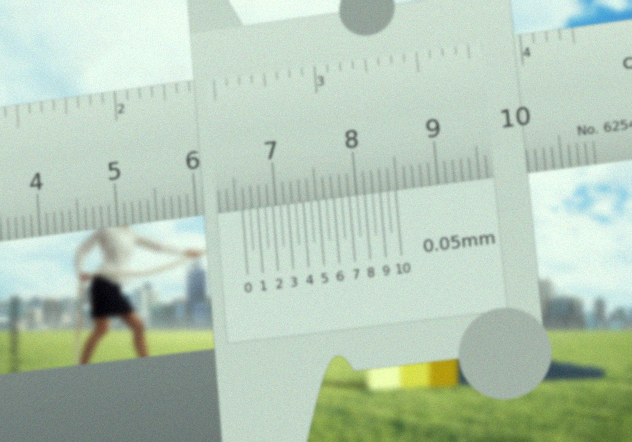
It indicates {"value": 65.8, "unit": "mm"}
